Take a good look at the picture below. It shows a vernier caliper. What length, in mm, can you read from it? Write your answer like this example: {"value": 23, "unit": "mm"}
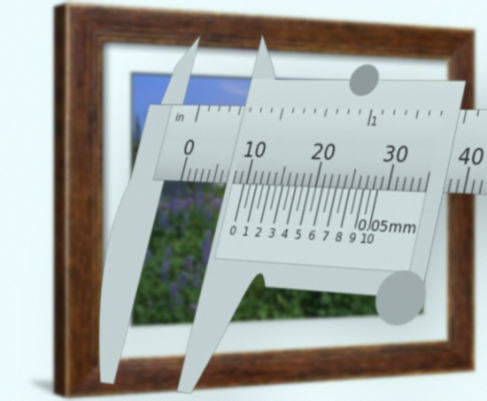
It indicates {"value": 9.6, "unit": "mm"}
